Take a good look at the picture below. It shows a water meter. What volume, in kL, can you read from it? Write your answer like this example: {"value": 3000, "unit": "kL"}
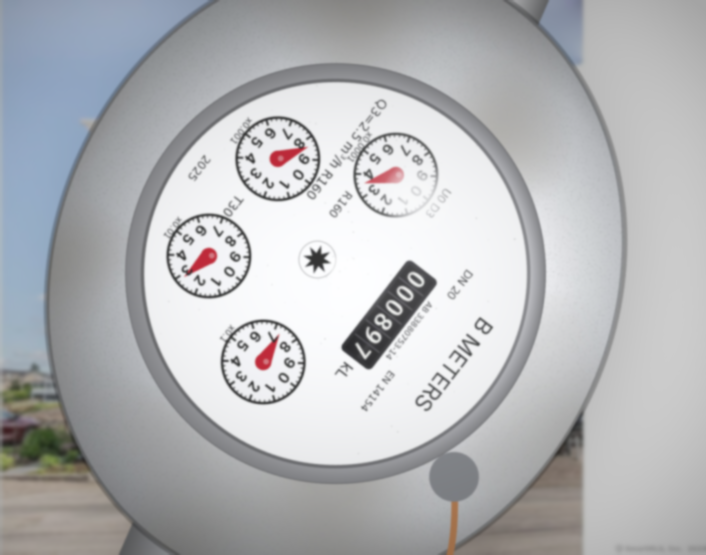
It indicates {"value": 897.7283, "unit": "kL"}
